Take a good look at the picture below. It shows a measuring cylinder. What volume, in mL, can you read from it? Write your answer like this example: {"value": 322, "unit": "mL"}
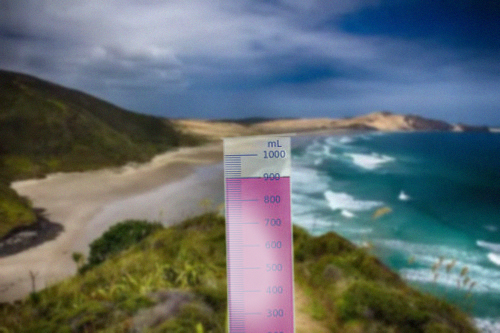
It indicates {"value": 900, "unit": "mL"}
